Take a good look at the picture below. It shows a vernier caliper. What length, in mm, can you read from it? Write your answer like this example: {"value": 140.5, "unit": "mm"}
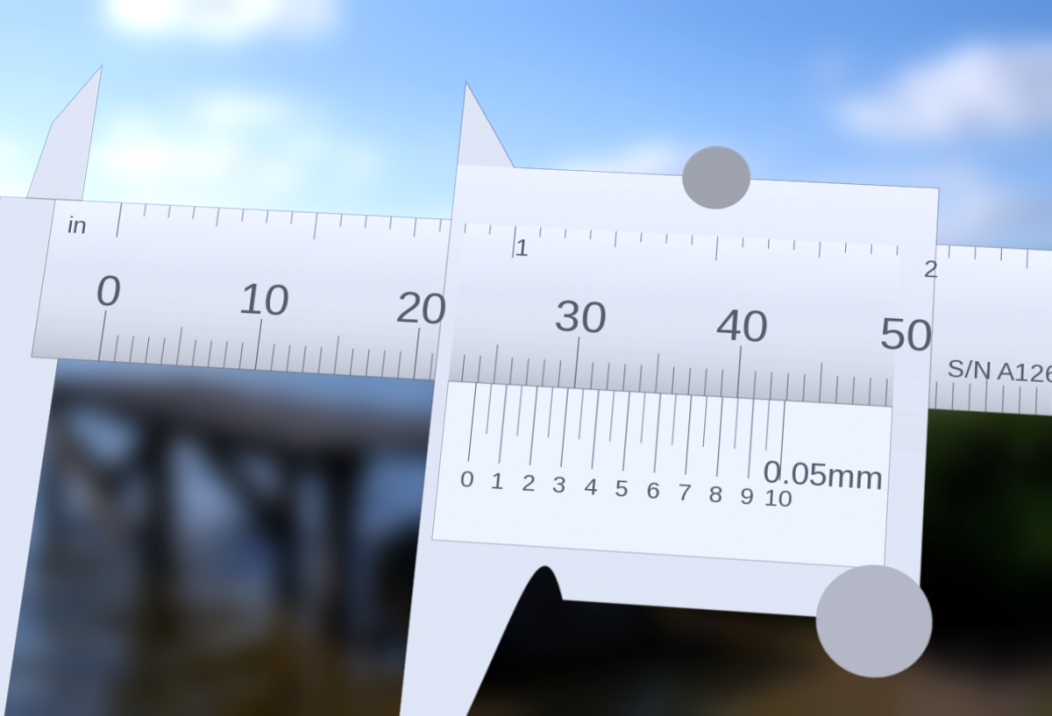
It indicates {"value": 23.9, "unit": "mm"}
